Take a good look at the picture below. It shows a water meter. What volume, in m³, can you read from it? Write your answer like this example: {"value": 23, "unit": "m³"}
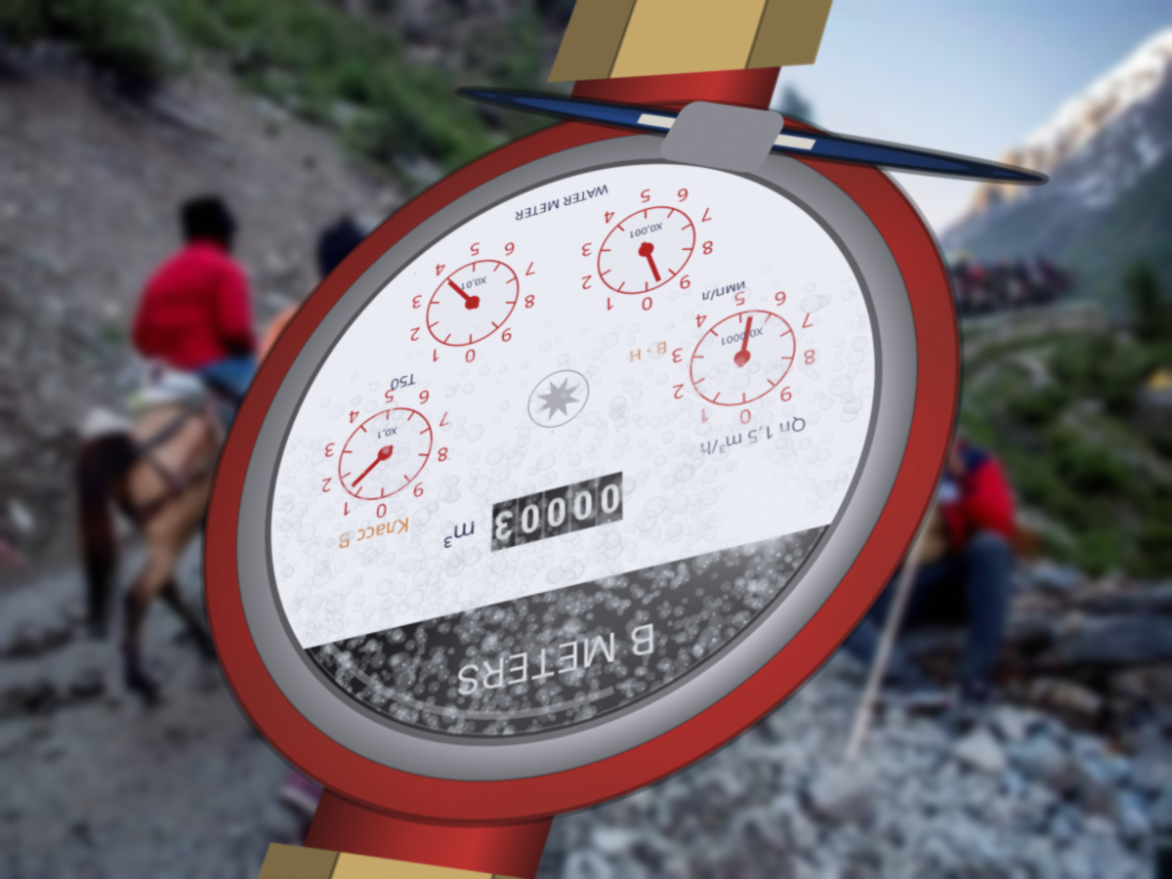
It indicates {"value": 3.1395, "unit": "m³"}
